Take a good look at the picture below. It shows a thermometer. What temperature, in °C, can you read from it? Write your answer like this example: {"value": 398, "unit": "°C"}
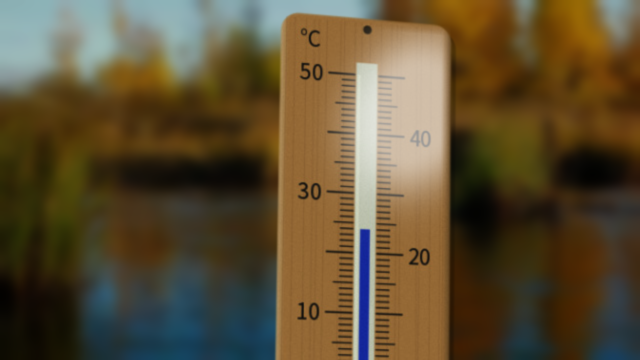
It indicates {"value": 24, "unit": "°C"}
